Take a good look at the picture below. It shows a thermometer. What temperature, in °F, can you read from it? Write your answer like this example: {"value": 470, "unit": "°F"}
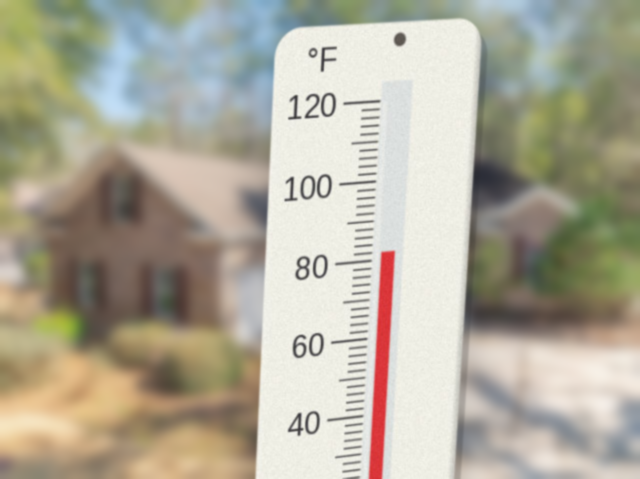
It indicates {"value": 82, "unit": "°F"}
